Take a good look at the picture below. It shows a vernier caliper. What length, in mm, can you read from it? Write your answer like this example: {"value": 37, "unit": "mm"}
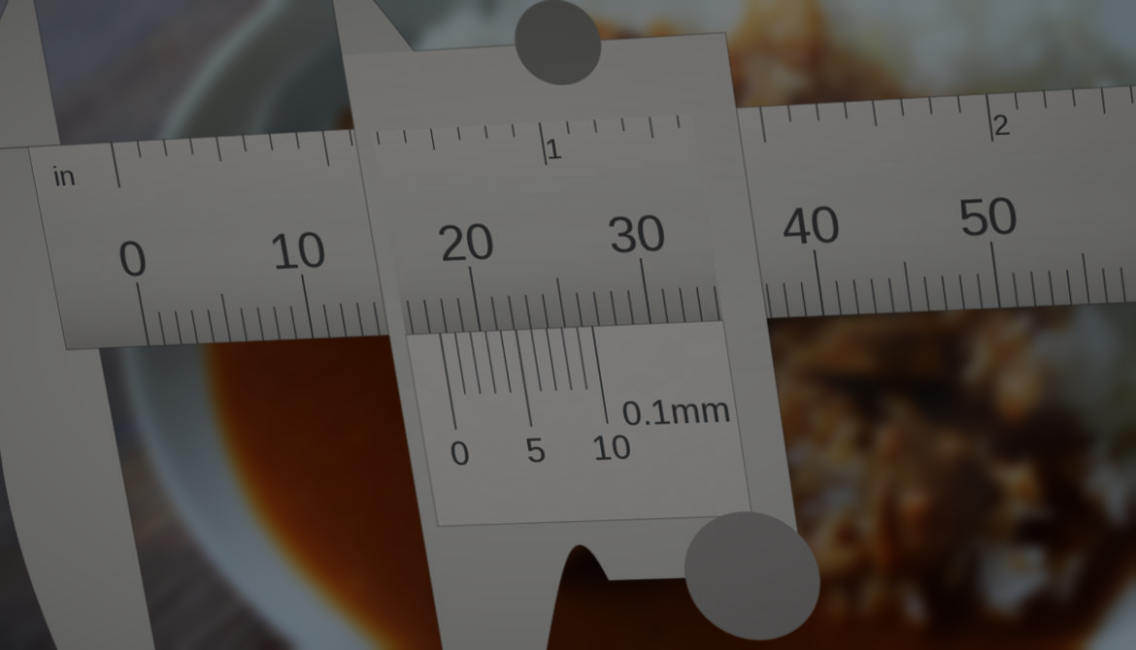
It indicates {"value": 17.6, "unit": "mm"}
